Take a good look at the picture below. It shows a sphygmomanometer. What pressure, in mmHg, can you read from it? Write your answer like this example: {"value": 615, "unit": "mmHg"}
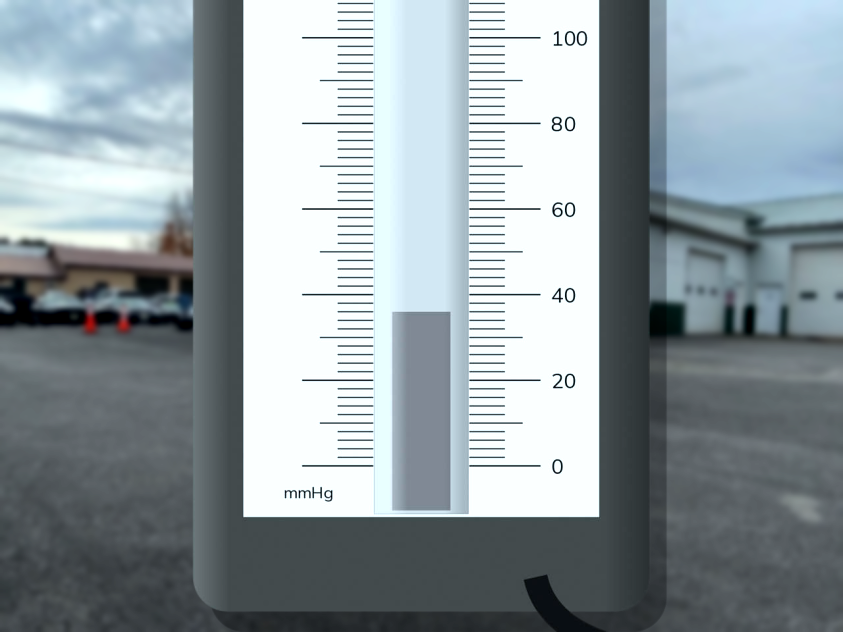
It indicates {"value": 36, "unit": "mmHg"}
